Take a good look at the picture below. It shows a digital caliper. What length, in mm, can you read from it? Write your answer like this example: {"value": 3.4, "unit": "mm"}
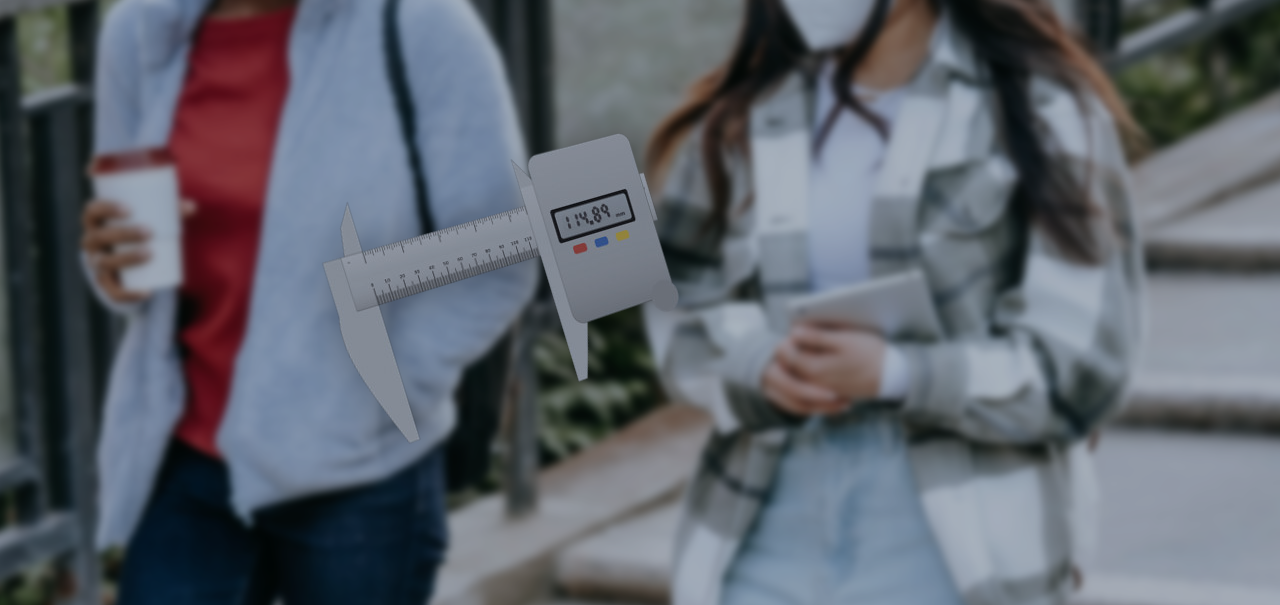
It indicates {"value": 114.89, "unit": "mm"}
